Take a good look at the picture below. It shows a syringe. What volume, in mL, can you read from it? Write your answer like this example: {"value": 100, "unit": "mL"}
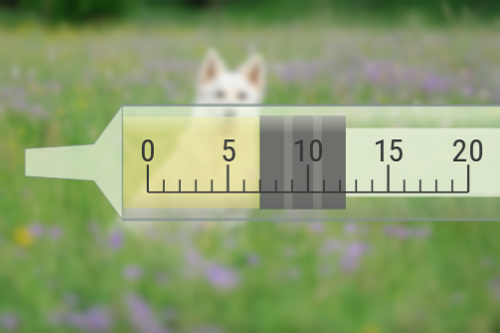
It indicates {"value": 7, "unit": "mL"}
